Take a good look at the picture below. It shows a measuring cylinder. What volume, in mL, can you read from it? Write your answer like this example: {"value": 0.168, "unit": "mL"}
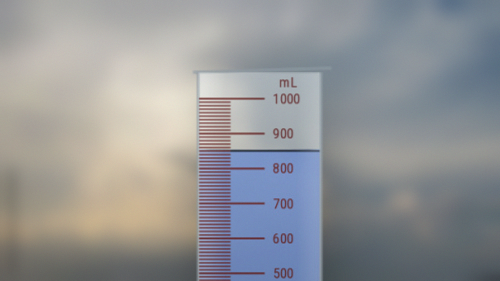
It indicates {"value": 850, "unit": "mL"}
